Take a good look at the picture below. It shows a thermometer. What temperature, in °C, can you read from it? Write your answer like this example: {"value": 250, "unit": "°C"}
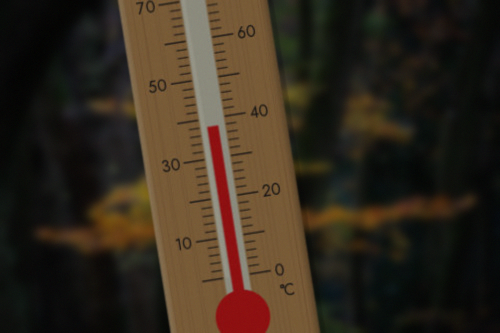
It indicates {"value": 38, "unit": "°C"}
